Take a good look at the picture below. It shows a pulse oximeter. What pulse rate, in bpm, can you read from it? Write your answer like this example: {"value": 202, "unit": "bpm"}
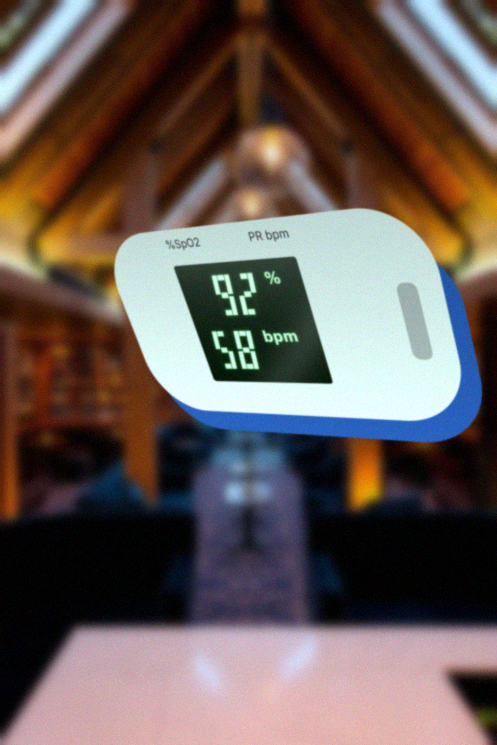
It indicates {"value": 58, "unit": "bpm"}
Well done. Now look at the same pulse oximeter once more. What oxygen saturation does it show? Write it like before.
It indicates {"value": 92, "unit": "%"}
